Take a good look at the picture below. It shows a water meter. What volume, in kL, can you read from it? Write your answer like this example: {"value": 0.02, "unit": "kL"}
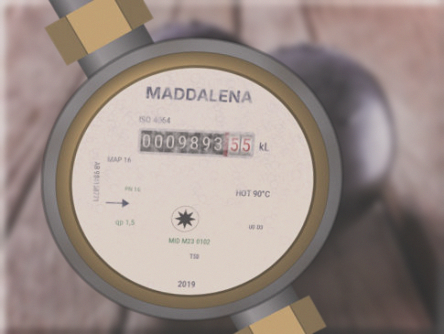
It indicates {"value": 9893.55, "unit": "kL"}
